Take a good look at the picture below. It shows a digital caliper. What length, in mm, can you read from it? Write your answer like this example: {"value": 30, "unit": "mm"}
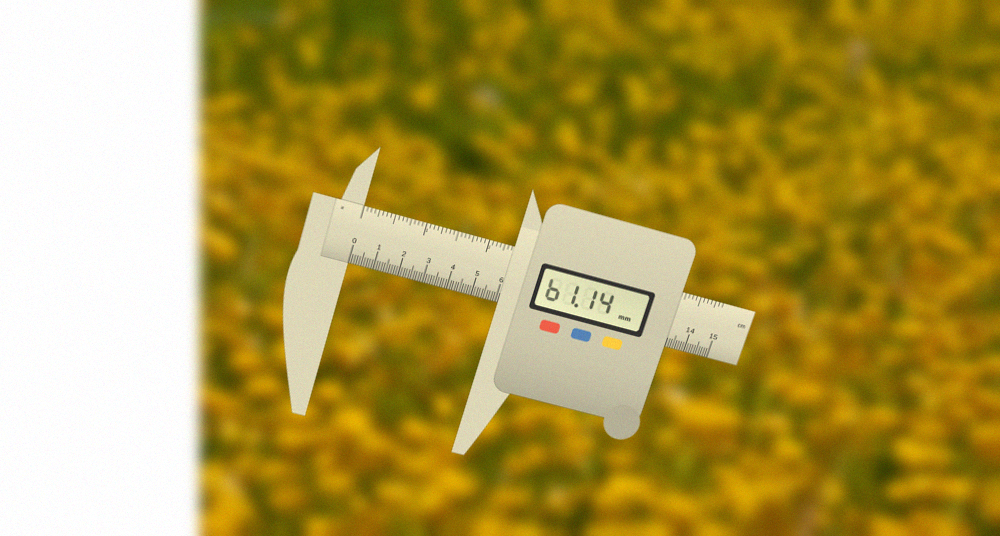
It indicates {"value": 61.14, "unit": "mm"}
